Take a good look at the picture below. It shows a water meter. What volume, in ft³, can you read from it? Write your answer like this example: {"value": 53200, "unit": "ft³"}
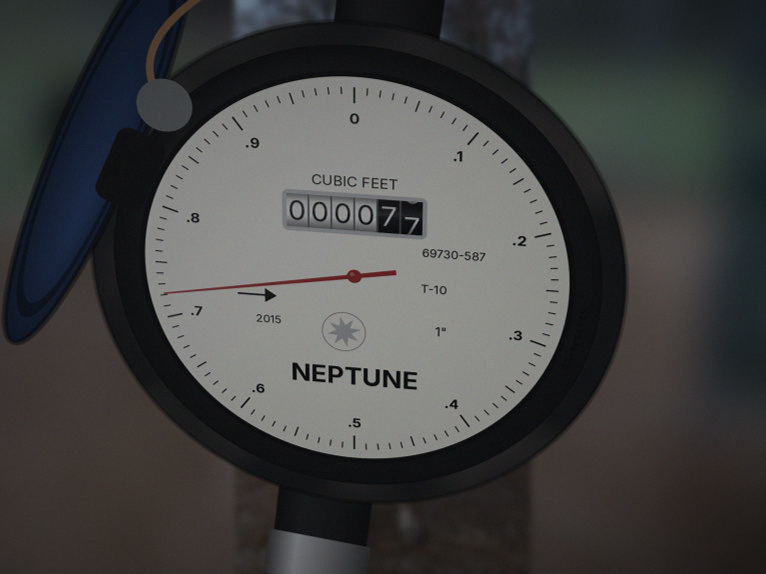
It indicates {"value": 76.72, "unit": "ft³"}
